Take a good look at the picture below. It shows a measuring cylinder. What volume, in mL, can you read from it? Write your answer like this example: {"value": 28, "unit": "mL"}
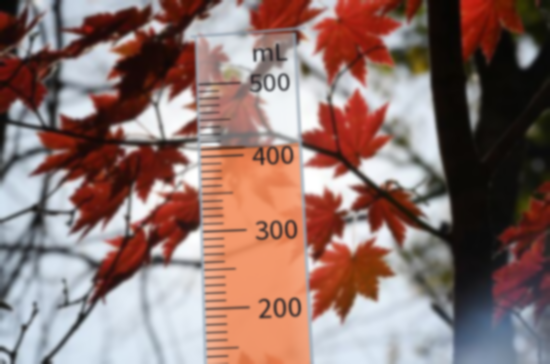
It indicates {"value": 410, "unit": "mL"}
